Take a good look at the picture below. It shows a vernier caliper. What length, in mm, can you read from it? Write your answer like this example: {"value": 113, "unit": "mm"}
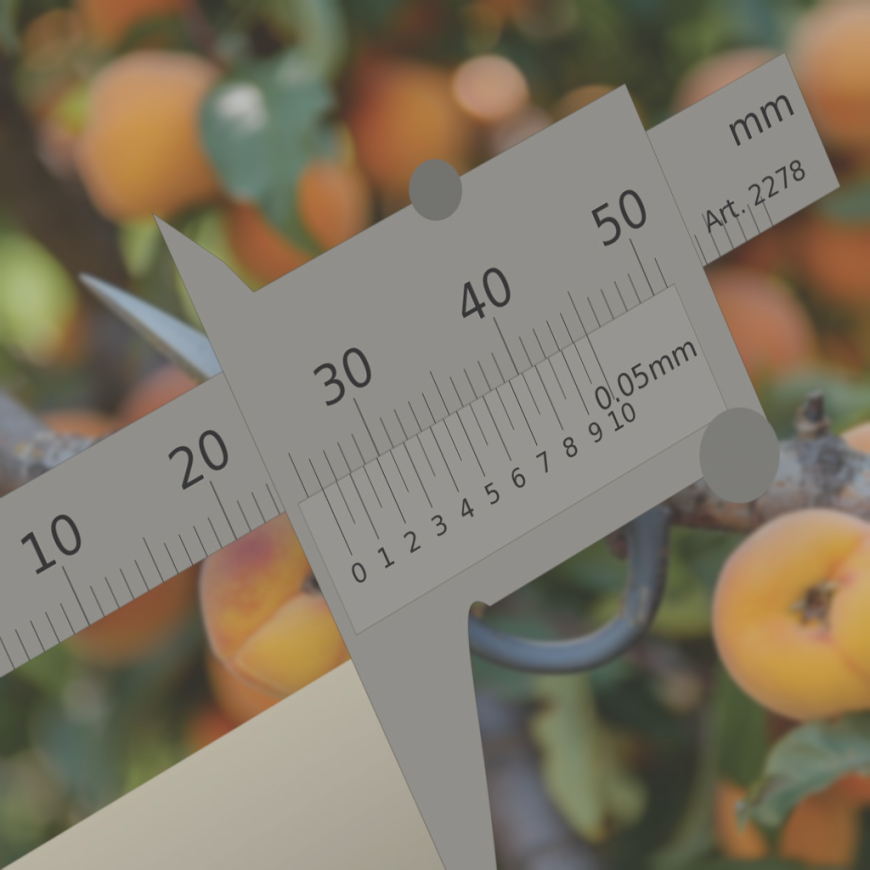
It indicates {"value": 26.0, "unit": "mm"}
